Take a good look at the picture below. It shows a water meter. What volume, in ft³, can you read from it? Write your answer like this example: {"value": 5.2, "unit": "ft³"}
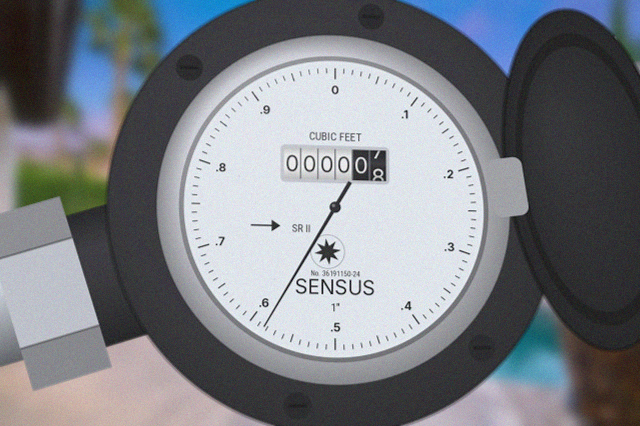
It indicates {"value": 7.58, "unit": "ft³"}
